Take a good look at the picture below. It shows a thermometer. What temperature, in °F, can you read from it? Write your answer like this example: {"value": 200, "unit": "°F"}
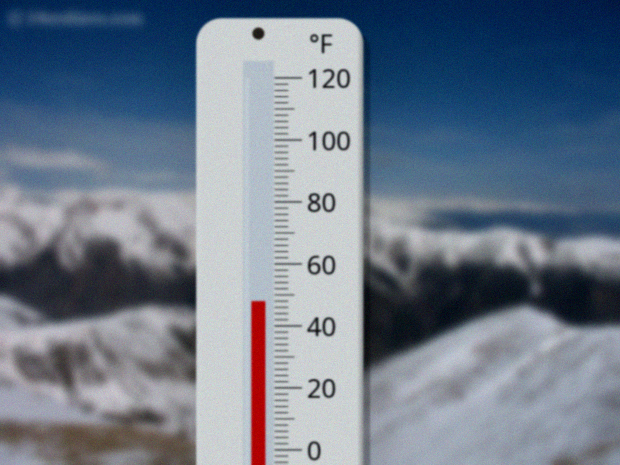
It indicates {"value": 48, "unit": "°F"}
